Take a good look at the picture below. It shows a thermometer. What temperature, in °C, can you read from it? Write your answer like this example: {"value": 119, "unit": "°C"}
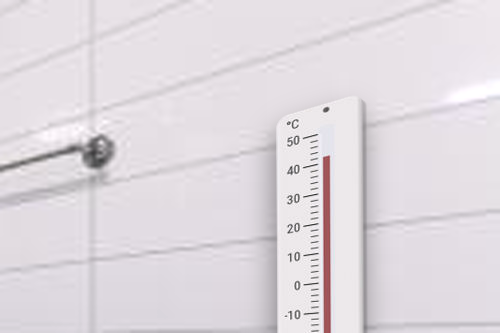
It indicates {"value": 42, "unit": "°C"}
